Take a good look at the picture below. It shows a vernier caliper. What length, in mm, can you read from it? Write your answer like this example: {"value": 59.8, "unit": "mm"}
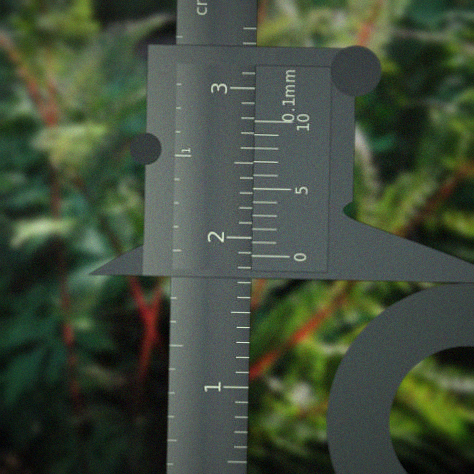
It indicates {"value": 18.8, "unit": "mm"}
